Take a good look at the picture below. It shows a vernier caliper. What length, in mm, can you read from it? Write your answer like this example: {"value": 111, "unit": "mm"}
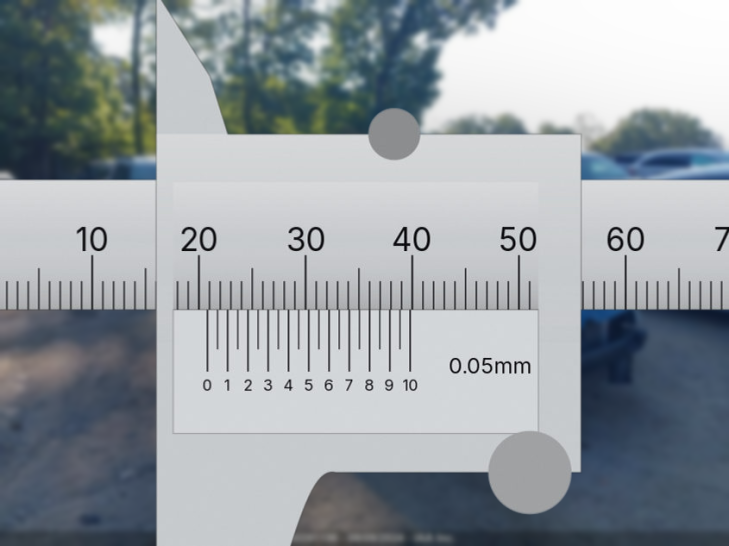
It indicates {"value": 20.8, "unit": "mm"}
